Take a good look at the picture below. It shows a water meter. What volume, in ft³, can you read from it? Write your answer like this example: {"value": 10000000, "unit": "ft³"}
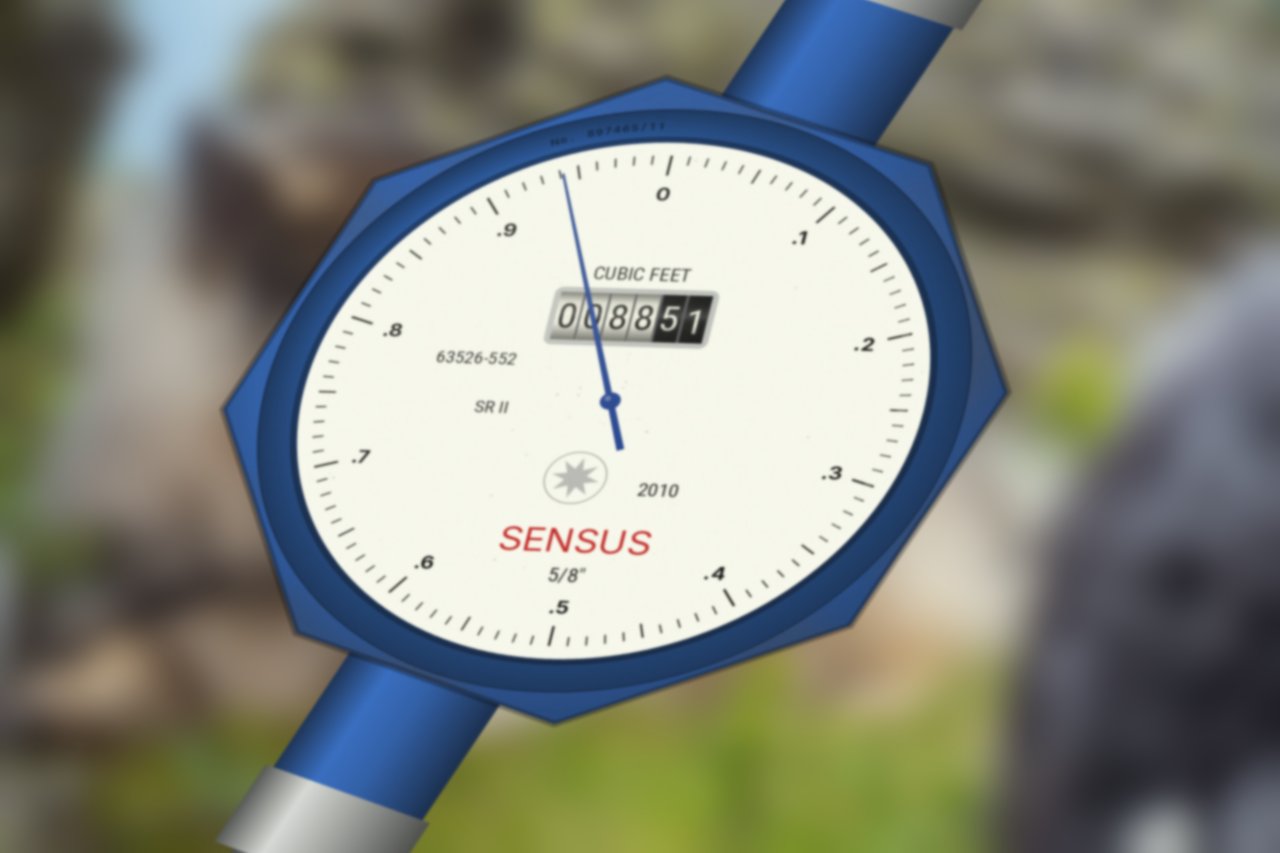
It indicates {"value": 8850.94, "unit": "ft³"}
